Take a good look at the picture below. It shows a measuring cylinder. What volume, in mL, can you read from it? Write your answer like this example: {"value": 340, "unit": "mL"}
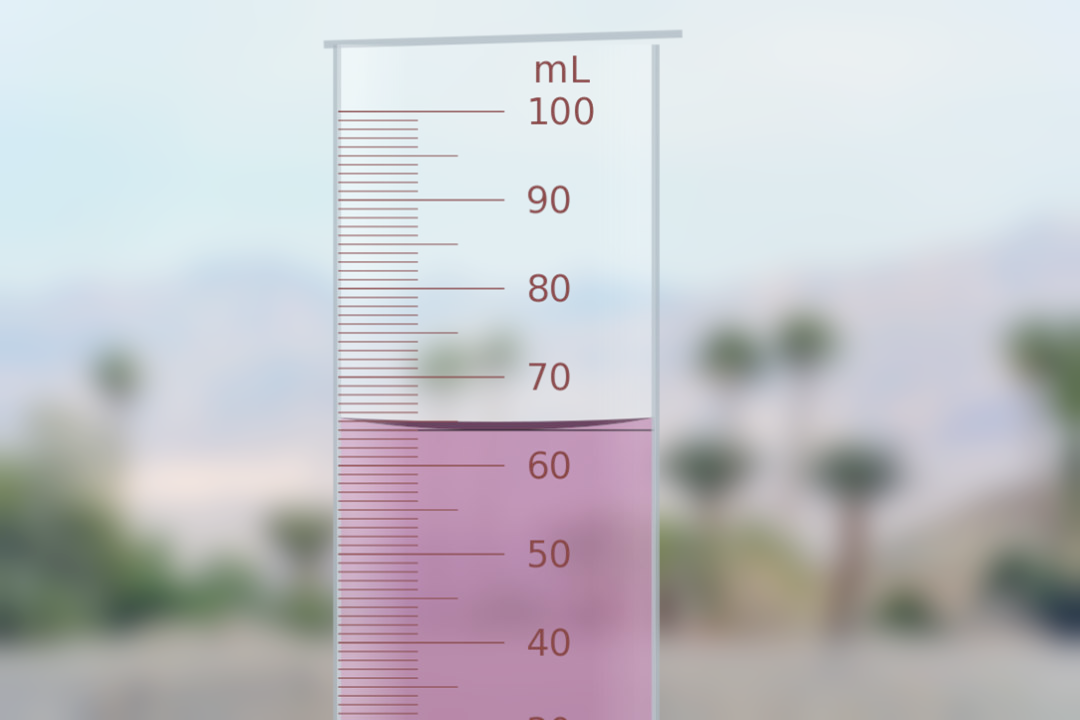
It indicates {"value": 64, "unit": "mL"}
